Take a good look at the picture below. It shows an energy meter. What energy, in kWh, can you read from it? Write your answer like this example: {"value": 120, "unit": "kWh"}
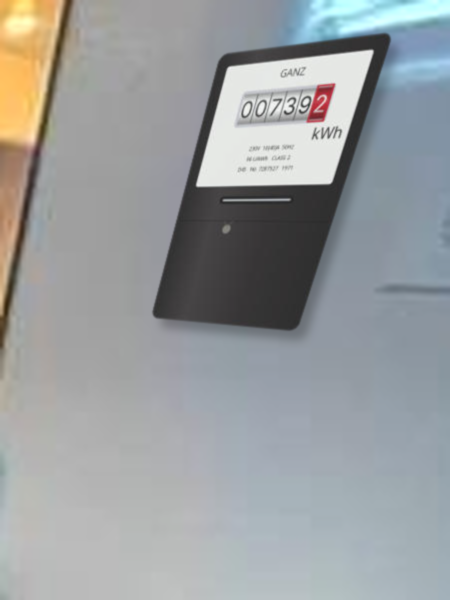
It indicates {"value": 739.2, "unit": "kWh"}
